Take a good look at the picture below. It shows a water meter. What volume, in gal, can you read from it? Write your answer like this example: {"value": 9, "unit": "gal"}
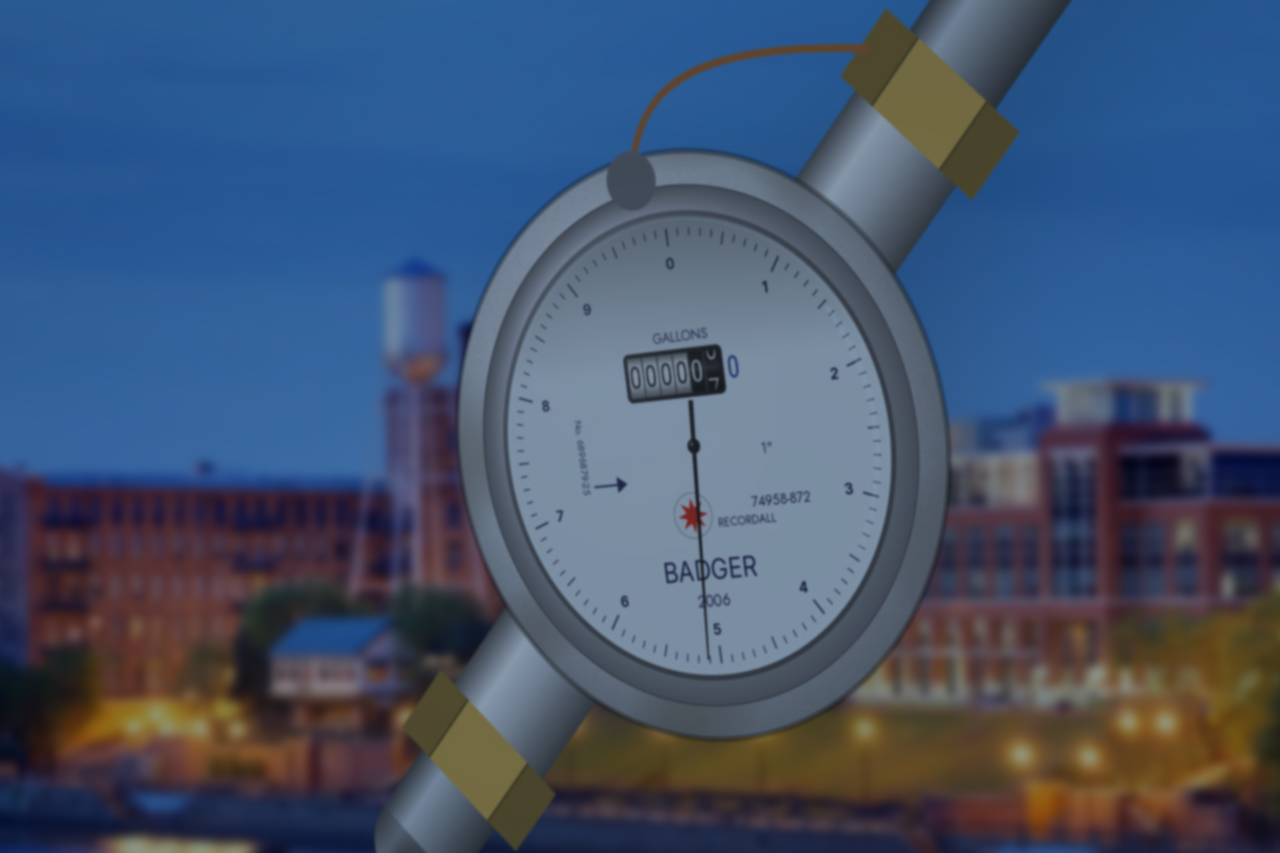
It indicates {"value": 65.1, "unit": "gal"}
